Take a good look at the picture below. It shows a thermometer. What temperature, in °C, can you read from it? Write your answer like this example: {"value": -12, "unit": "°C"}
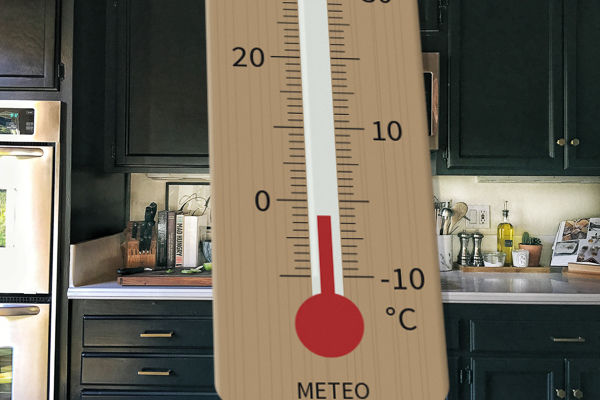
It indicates {"value": -2, "unit": "°C"}
